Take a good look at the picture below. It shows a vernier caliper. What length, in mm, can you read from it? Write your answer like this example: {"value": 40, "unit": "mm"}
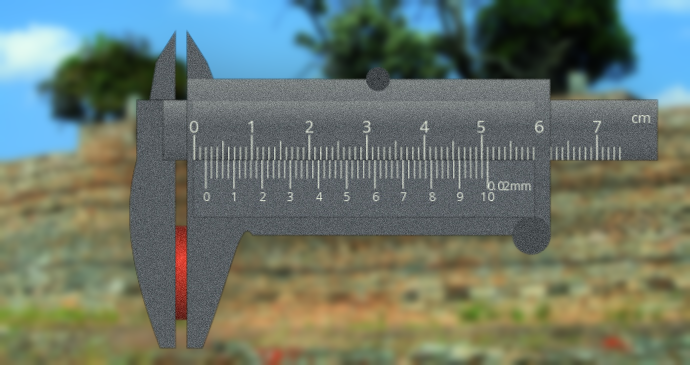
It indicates {"value": 2.0, "unit": "mm"}
